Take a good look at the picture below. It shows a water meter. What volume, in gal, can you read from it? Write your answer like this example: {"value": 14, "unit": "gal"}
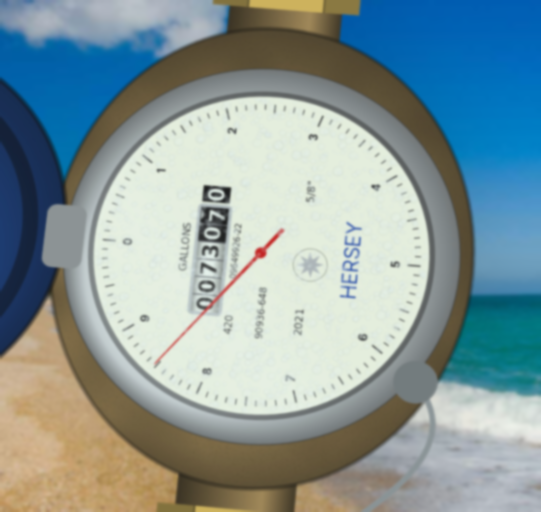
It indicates {"value": 73068.5, "unit": "gal"}
